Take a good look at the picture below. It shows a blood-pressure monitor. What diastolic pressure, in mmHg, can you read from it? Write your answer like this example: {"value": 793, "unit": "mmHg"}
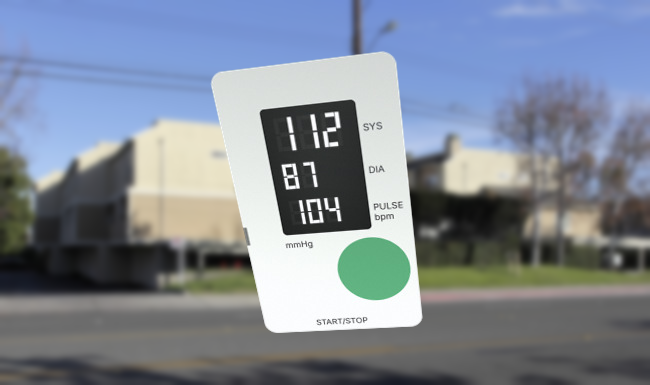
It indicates {"value": 87, "unit": "mmHg"}
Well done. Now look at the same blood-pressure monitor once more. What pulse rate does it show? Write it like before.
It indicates {"value": 104, "unit": "bpm"}
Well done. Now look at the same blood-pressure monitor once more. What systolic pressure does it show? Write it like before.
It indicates {"value": 112, "unit": "mmHg"}
